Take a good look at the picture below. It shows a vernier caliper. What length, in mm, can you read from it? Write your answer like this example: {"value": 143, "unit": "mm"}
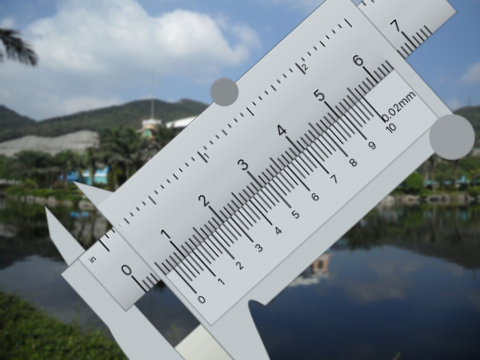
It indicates {"value": 7.0, "unit": "mm"}
